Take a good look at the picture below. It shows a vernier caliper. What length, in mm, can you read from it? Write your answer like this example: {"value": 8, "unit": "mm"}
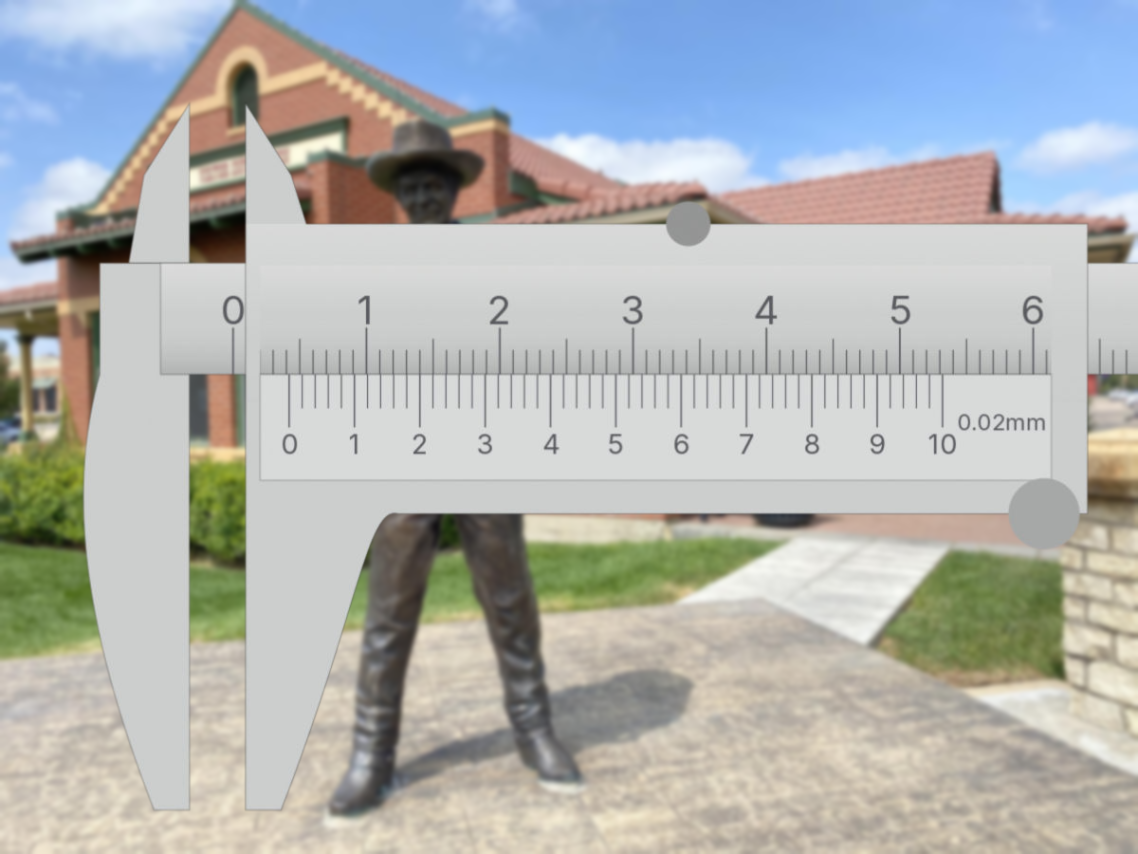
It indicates {"value": 4.2, "unit": "mm"}
